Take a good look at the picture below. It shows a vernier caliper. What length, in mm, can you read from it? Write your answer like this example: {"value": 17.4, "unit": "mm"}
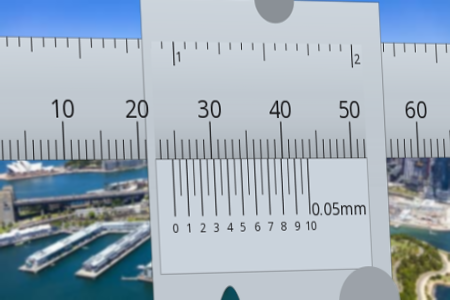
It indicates {"value": 24.6, "unit": "mm"}
